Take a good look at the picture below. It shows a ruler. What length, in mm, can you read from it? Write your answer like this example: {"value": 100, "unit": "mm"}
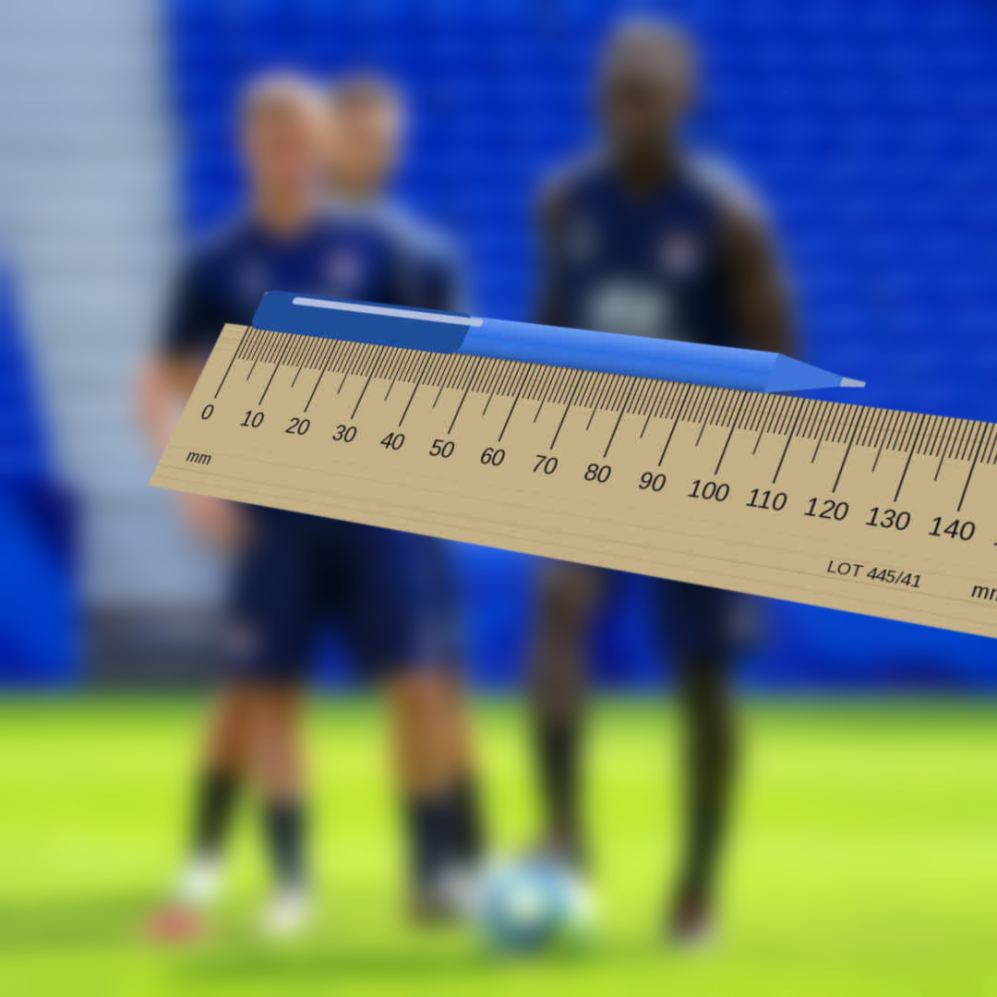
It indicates {"value": 119, "unit": "mm"}
